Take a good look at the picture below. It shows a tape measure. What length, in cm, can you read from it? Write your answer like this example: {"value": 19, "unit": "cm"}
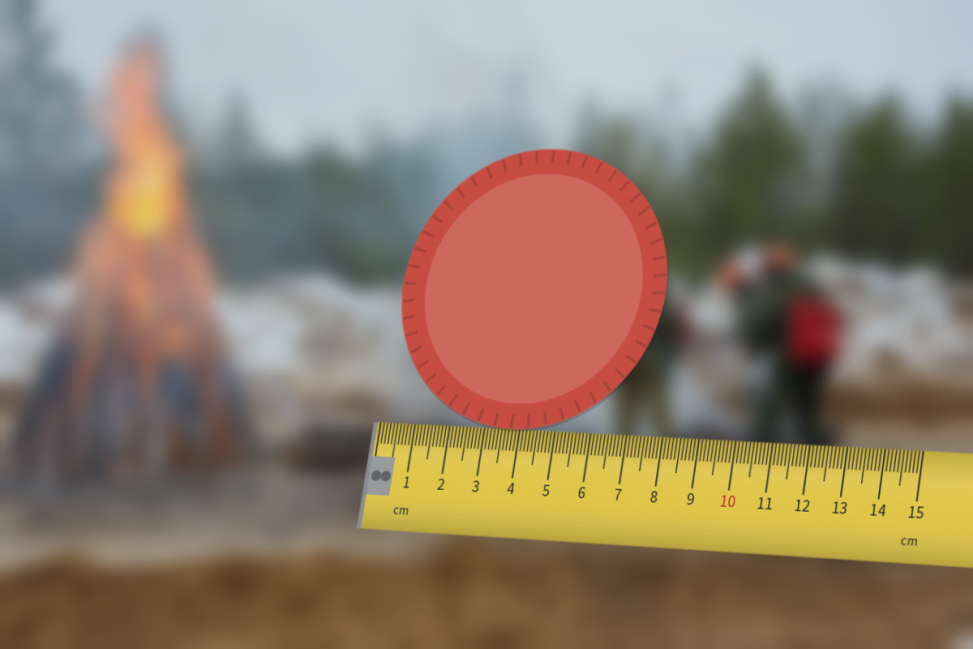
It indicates {"value": 7.5, "unit": "cm"}
